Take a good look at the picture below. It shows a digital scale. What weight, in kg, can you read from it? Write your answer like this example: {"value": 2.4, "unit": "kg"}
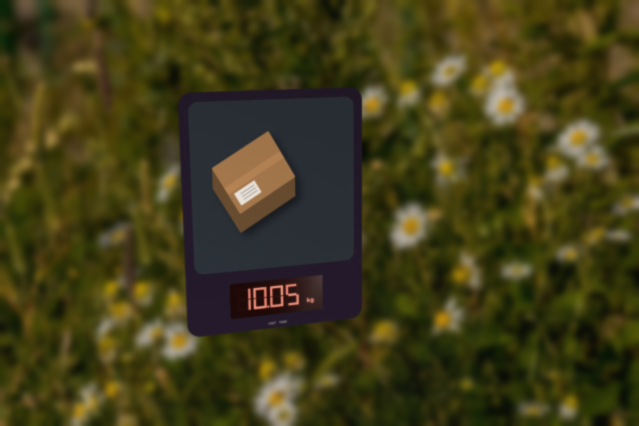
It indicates {"value": 10.05, "unit": "kg"}
